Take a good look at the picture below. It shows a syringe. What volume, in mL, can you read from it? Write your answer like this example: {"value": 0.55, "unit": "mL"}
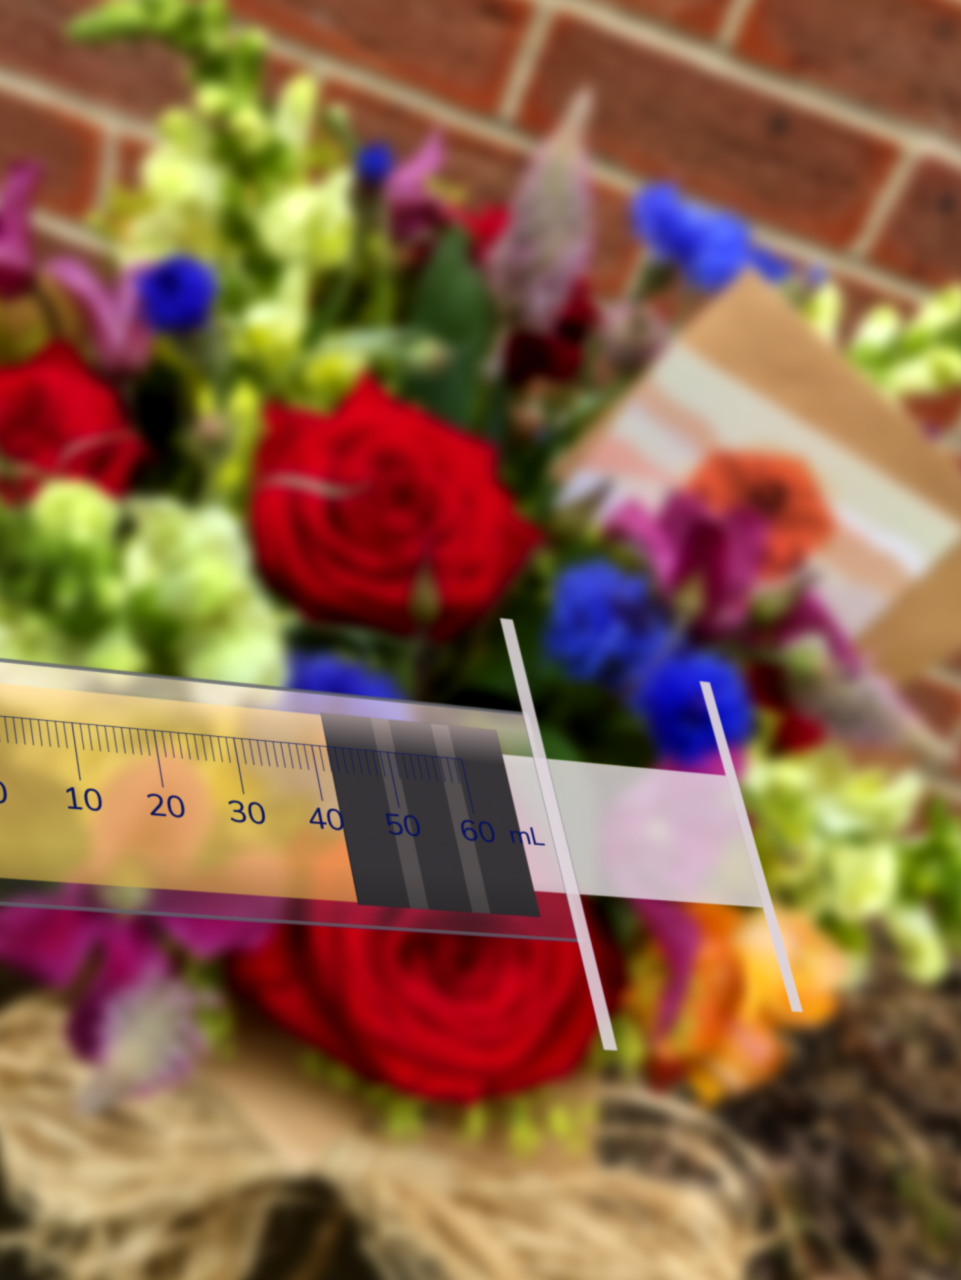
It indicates {"value": 42, "unit": "mL"}
